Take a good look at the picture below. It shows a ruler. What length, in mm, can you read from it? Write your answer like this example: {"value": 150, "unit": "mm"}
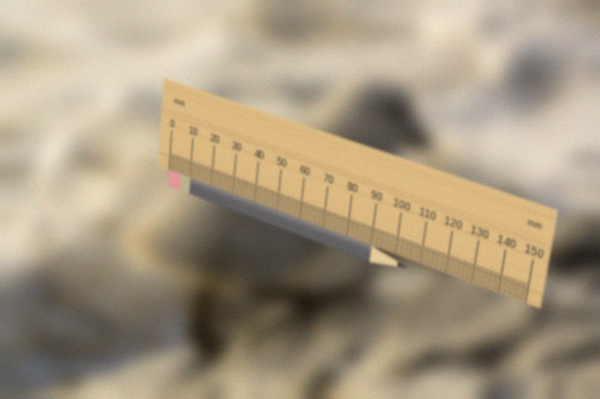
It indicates {"value": 105, "unit": "mm"}
